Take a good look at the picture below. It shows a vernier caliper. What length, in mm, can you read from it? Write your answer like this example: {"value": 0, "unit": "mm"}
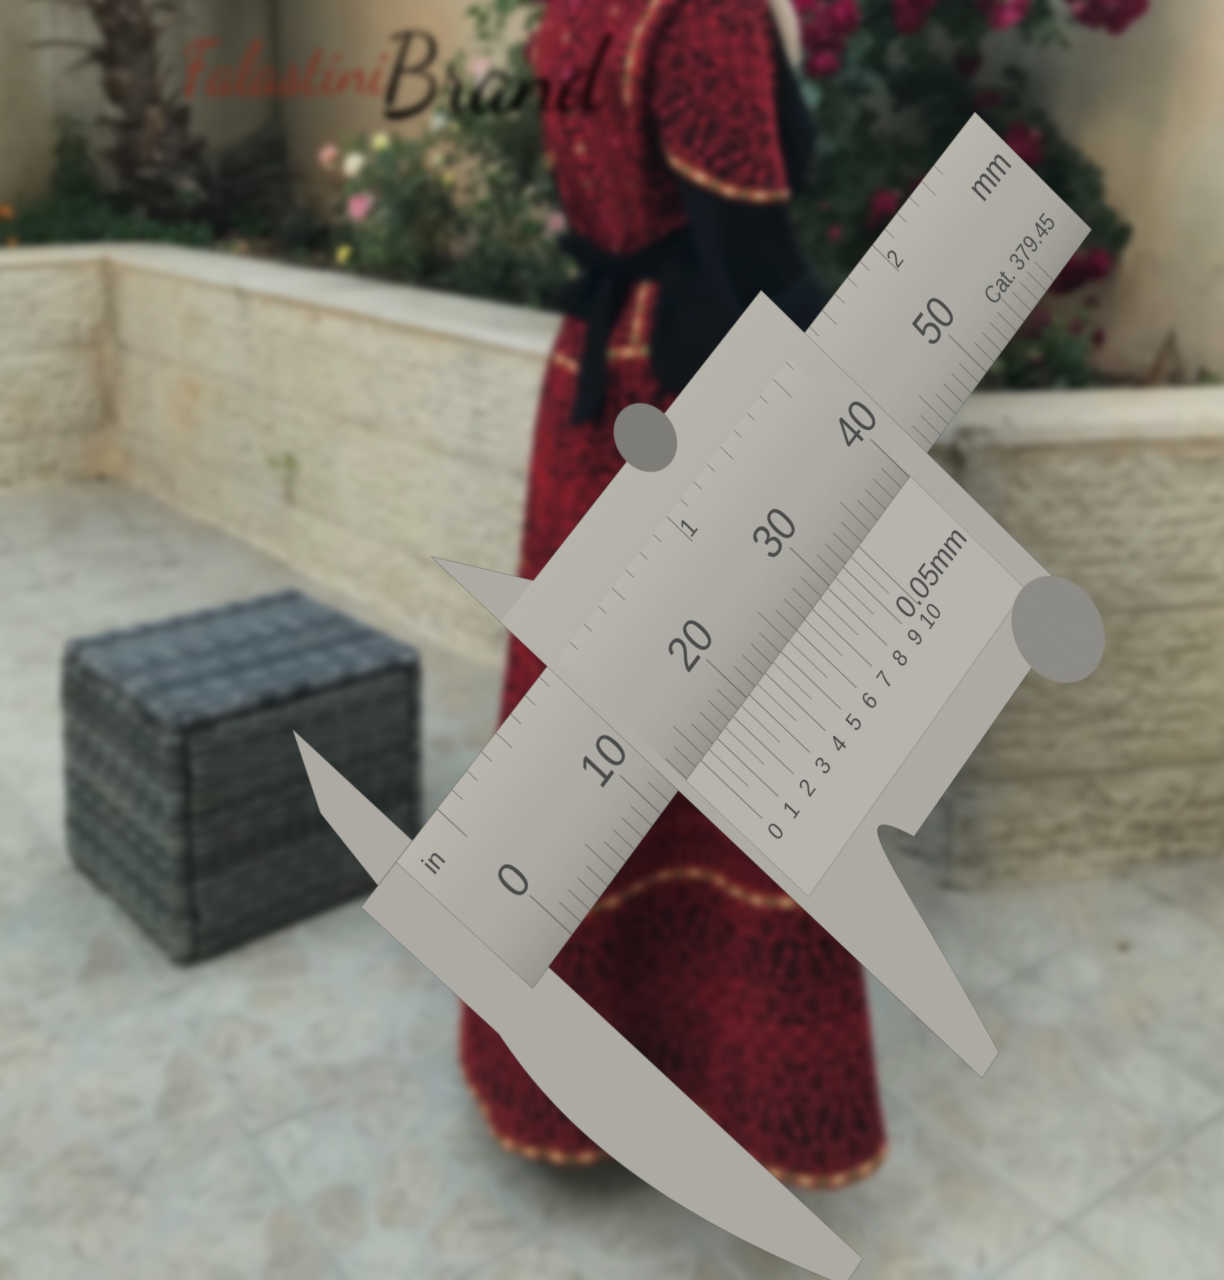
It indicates {"value": 14.6, "unit": "mm"}
